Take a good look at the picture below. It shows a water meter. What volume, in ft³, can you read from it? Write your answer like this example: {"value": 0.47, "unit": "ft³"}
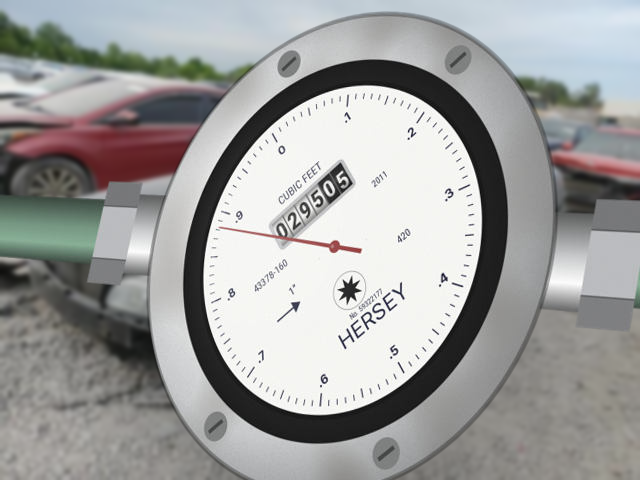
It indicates {"value": 29504.88, "unit": "ft³"}
